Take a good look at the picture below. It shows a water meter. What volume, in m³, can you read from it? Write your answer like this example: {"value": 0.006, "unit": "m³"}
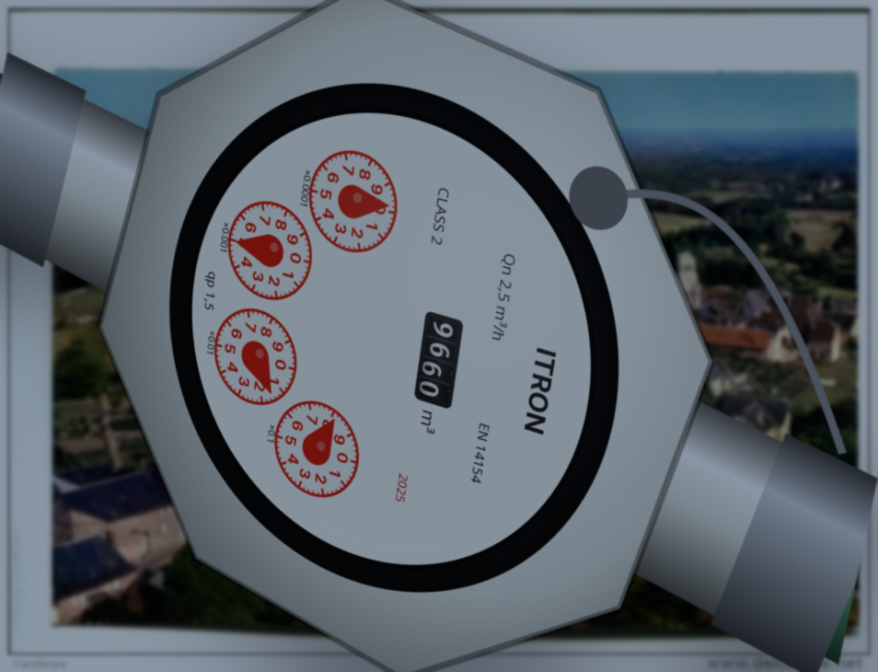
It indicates {"value": 9659.8149, "unit": "m³"}
